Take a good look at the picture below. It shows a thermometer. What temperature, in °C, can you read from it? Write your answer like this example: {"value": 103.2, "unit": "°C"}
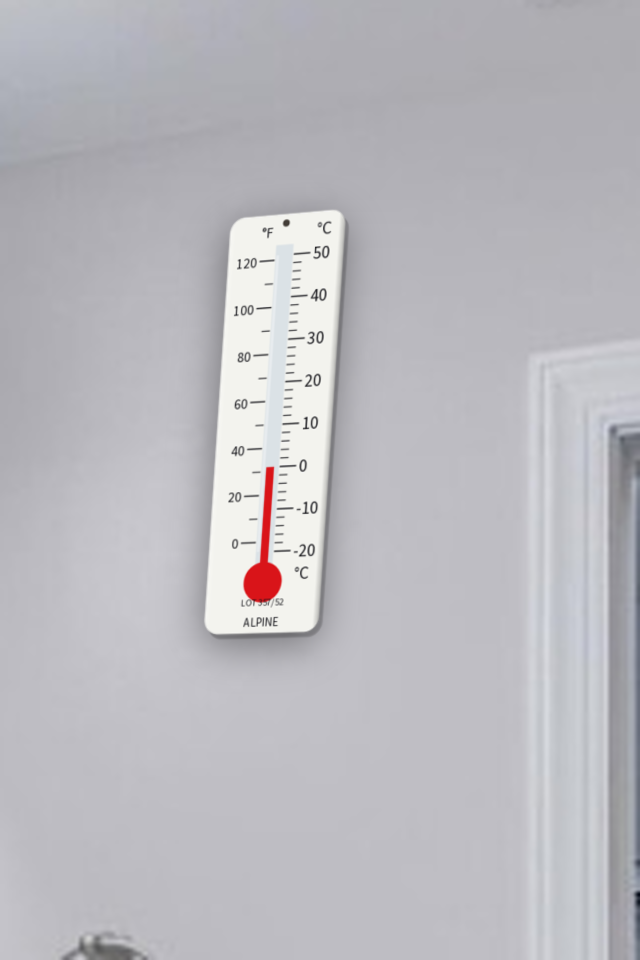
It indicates {"value": 0, "unit": "°C"}
